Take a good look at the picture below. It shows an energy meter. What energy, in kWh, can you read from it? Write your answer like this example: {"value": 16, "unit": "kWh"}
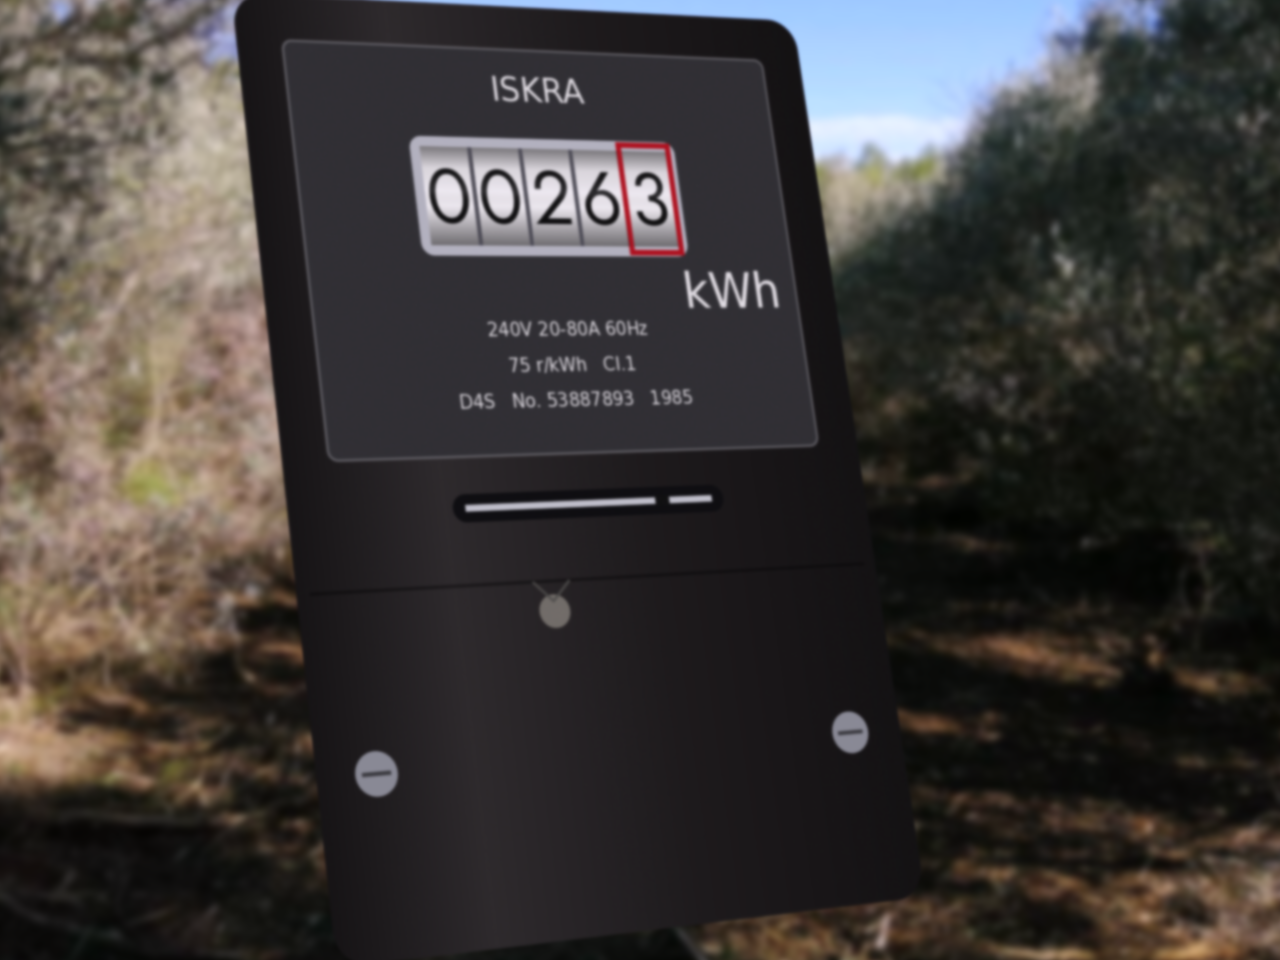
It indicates {"value": 26.3, "unit": "kWh"}
